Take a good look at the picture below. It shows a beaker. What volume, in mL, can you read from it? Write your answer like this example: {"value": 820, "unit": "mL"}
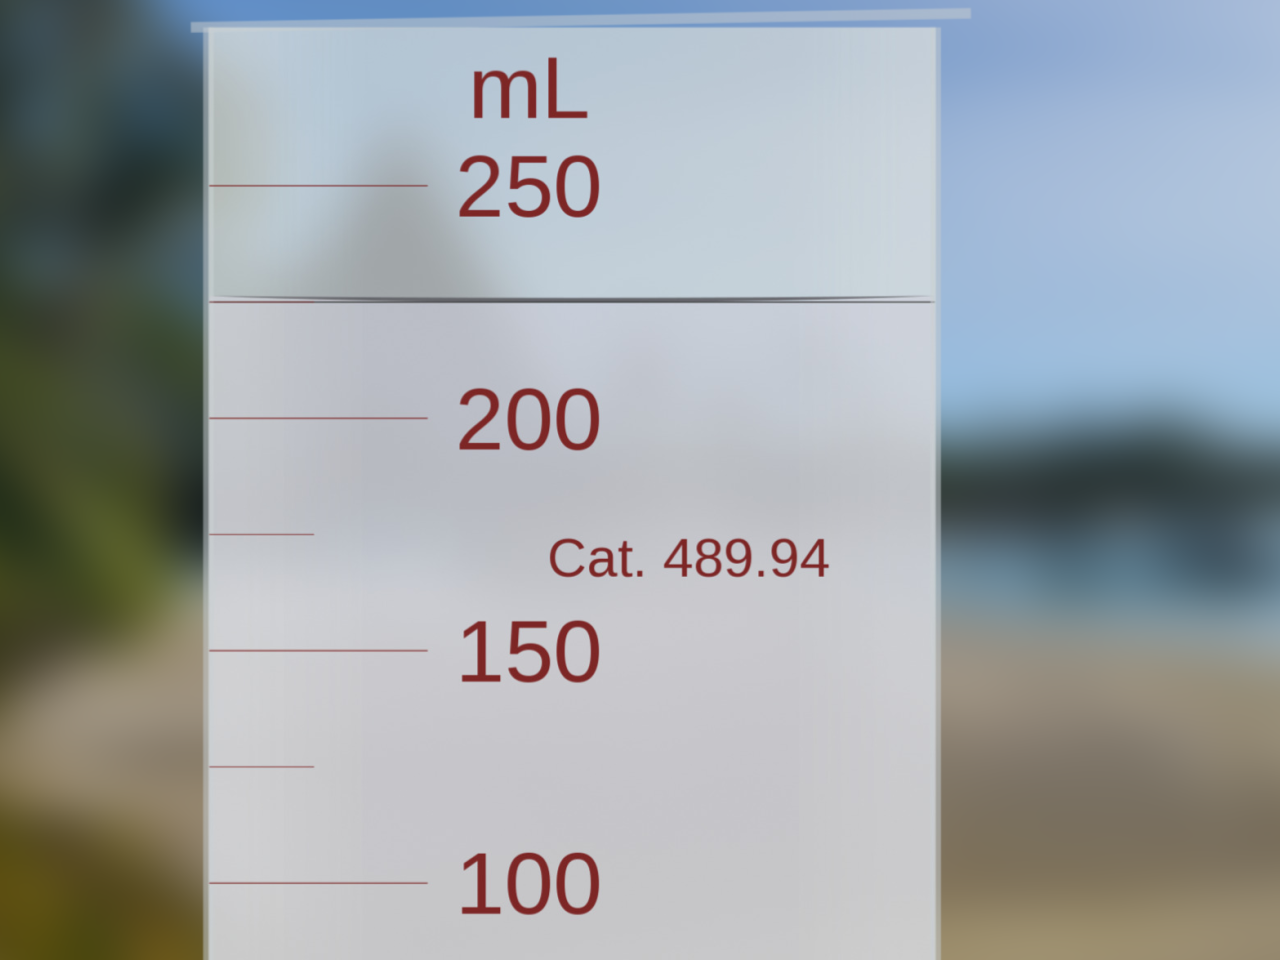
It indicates {"value": 225, "unit": "mL"}
